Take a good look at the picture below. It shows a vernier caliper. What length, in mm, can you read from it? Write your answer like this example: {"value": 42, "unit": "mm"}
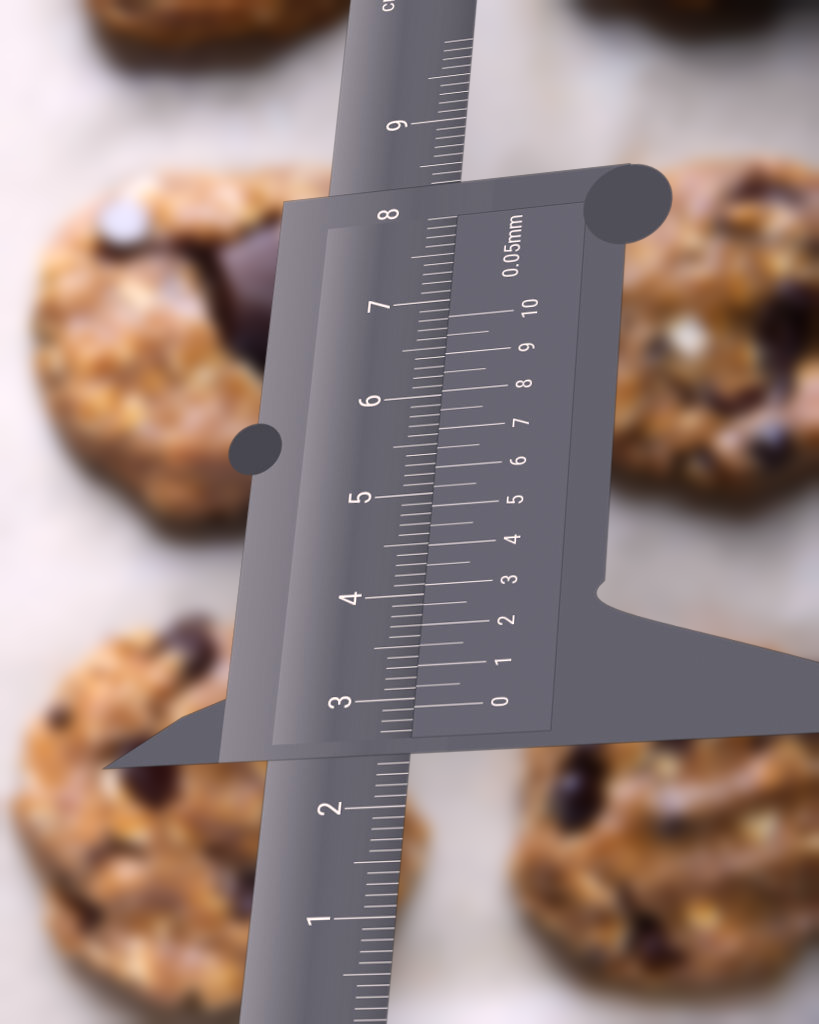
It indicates {"value": 29.2, "unit": "mm"}
